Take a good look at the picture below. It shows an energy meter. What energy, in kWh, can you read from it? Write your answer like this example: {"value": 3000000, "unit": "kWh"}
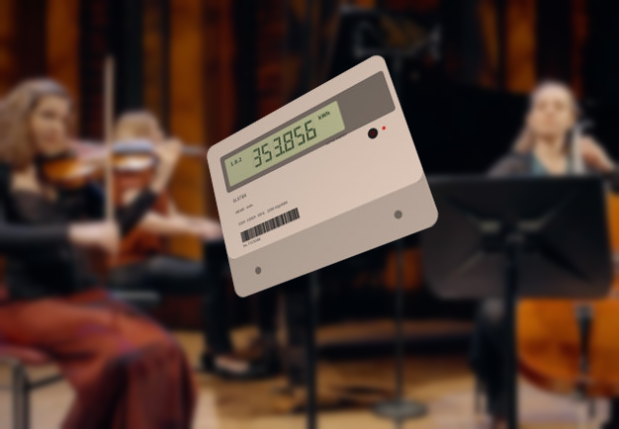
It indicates {"value": 353.856, "unit": "kWh"}
